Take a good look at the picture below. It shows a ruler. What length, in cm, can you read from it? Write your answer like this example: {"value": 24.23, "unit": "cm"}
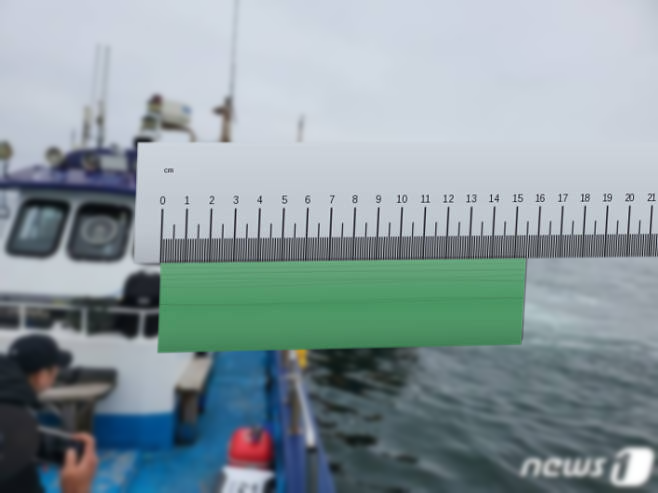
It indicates {"value": 15.5, "unit": "cm"}
